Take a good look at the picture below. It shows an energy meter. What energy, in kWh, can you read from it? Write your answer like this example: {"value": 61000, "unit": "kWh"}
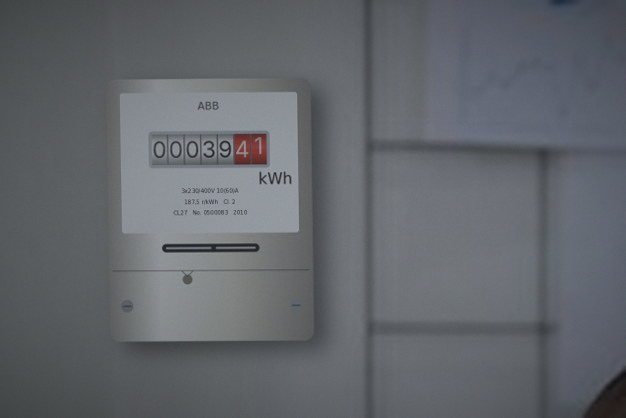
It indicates {"value": 39.41, "unit": "kWh"}
